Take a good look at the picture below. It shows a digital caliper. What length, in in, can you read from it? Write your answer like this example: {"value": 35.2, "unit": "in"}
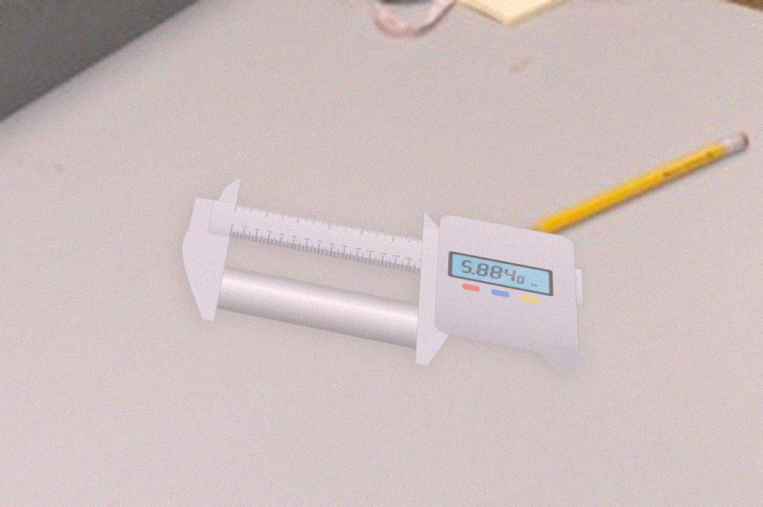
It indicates {"value": 5.8840, "unit": "in"}
